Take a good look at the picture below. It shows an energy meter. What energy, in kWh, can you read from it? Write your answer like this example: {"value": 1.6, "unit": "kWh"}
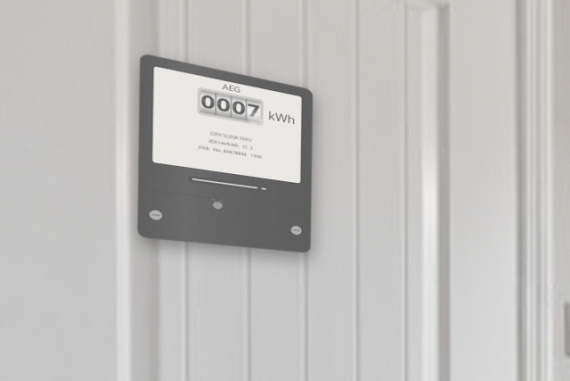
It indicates {"value": 7, "unit": "kWh"}
